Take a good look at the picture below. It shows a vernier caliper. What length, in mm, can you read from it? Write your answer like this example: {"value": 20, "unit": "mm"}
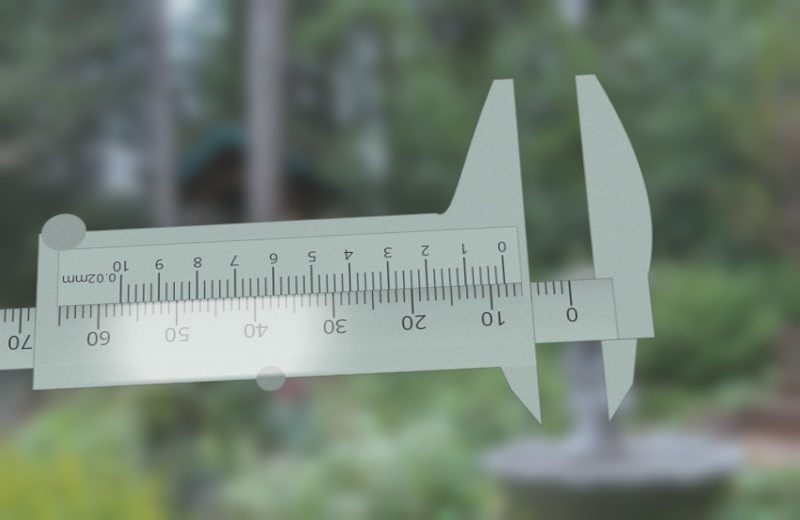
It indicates {"value": 8.2, "unit": "mm"}
